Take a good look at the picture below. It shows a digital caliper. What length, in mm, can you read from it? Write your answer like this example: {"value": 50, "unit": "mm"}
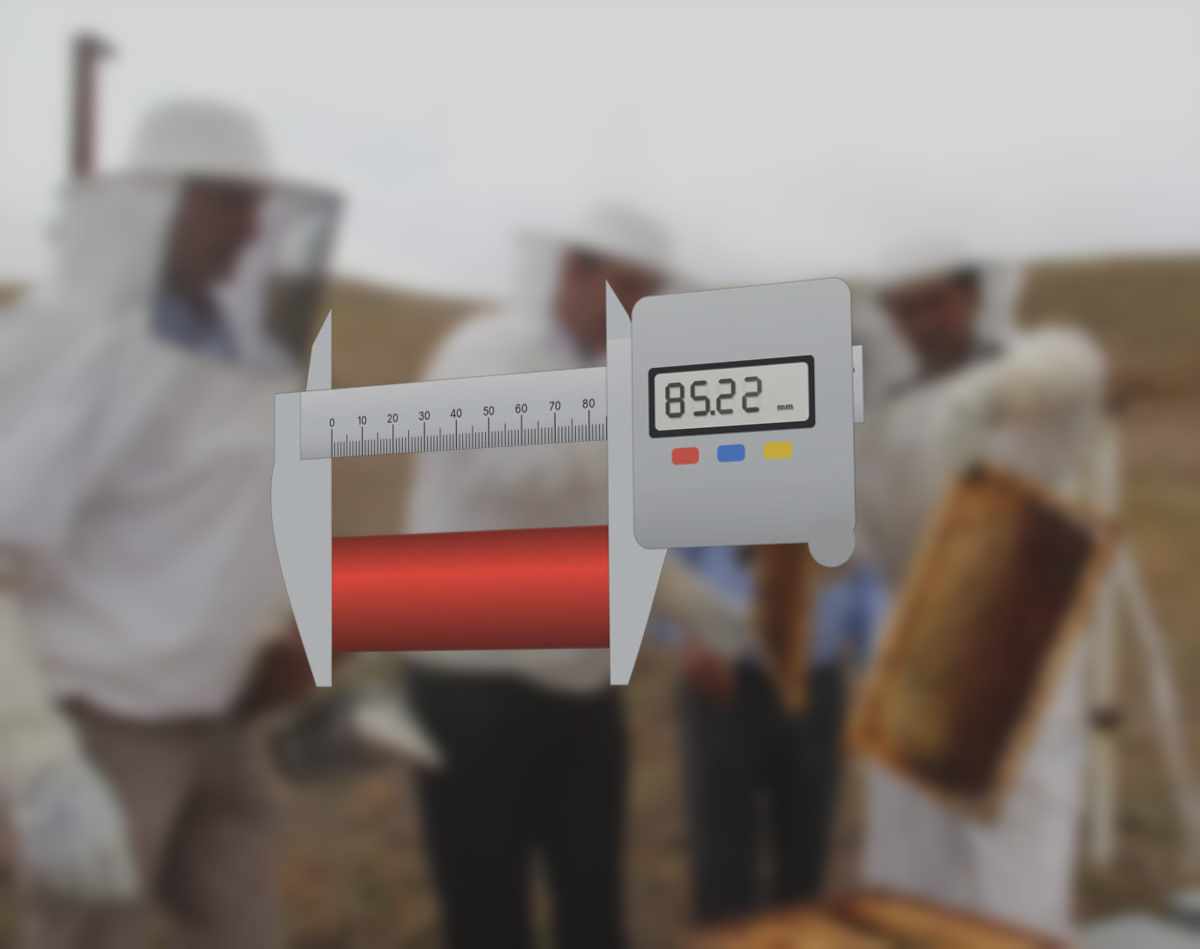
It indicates {"value": 85.22, "unit": "mm"}
